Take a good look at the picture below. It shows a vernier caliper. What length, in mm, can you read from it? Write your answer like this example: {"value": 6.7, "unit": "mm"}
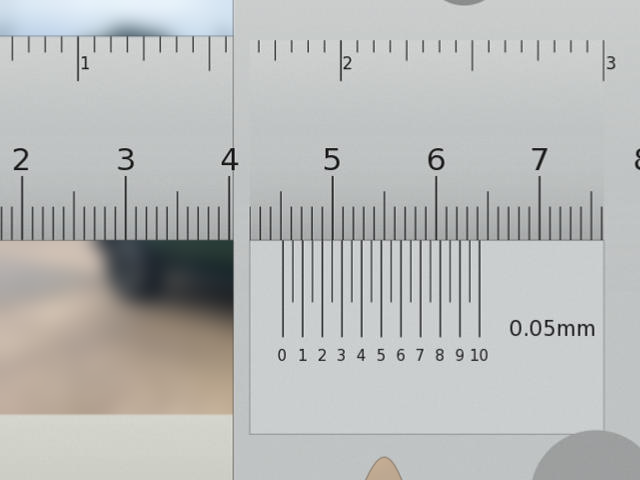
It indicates {"value": 45.2, "unit": "mm"}
